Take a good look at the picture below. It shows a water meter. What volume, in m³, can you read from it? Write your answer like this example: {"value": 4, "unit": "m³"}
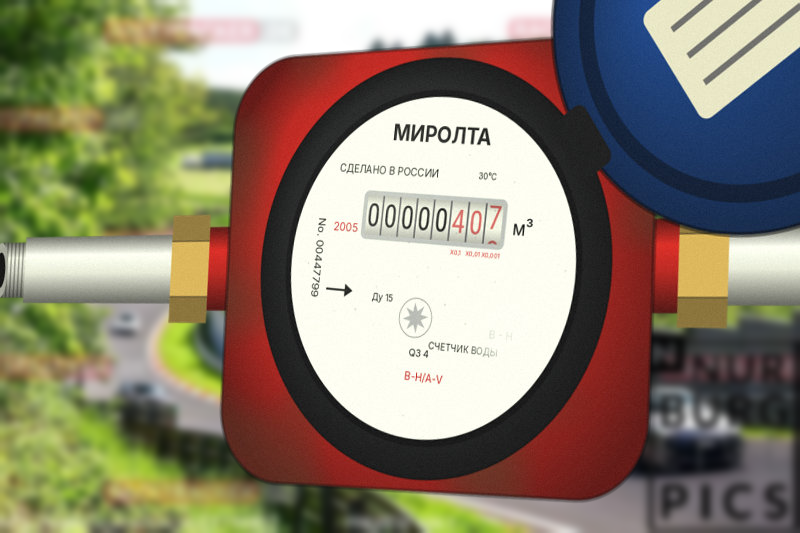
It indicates {"value": 0.407, "unit": "m³"}
